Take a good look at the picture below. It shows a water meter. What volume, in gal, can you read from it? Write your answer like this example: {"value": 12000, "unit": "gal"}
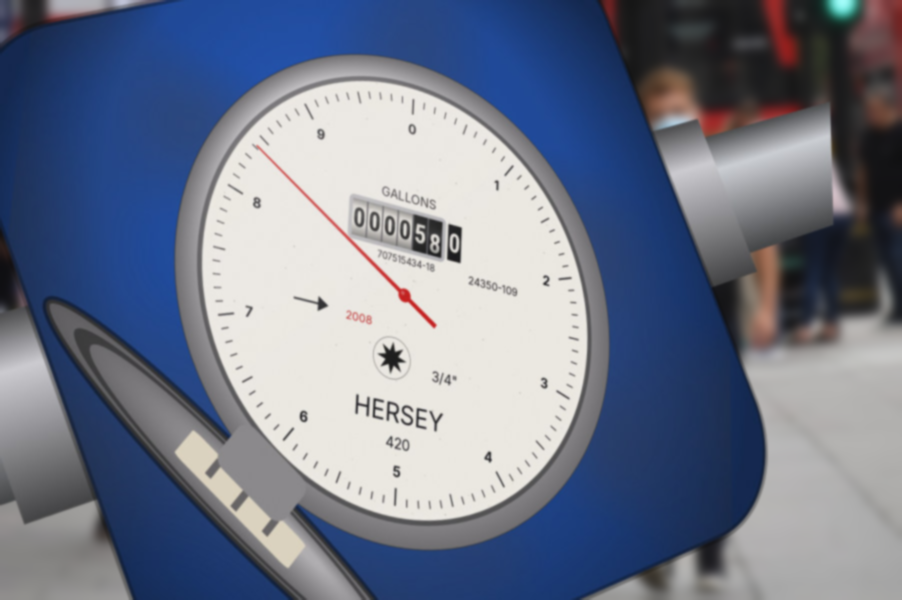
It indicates {"value": 578.4, "unit": "gal"}
